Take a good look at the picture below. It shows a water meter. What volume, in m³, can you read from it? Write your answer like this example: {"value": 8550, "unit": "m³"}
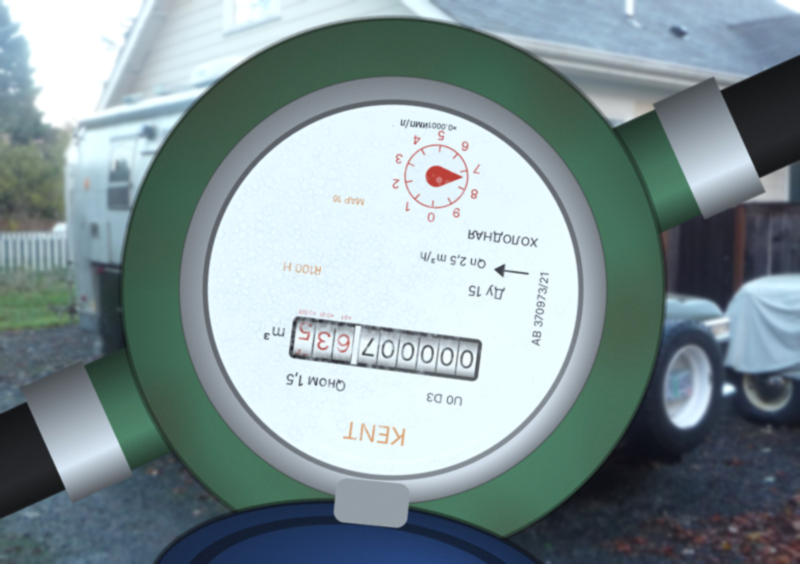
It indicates {"value": 7.6347, "unit": "m³"}
